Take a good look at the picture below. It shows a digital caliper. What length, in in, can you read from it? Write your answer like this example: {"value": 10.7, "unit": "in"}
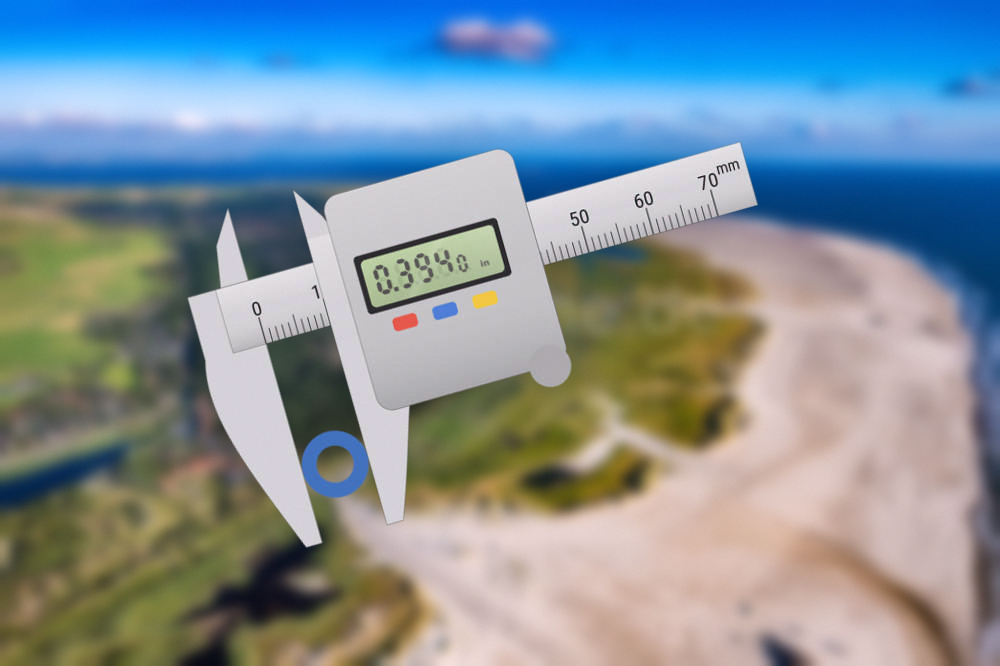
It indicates {"value": 0.3940, "unit": "in"}
